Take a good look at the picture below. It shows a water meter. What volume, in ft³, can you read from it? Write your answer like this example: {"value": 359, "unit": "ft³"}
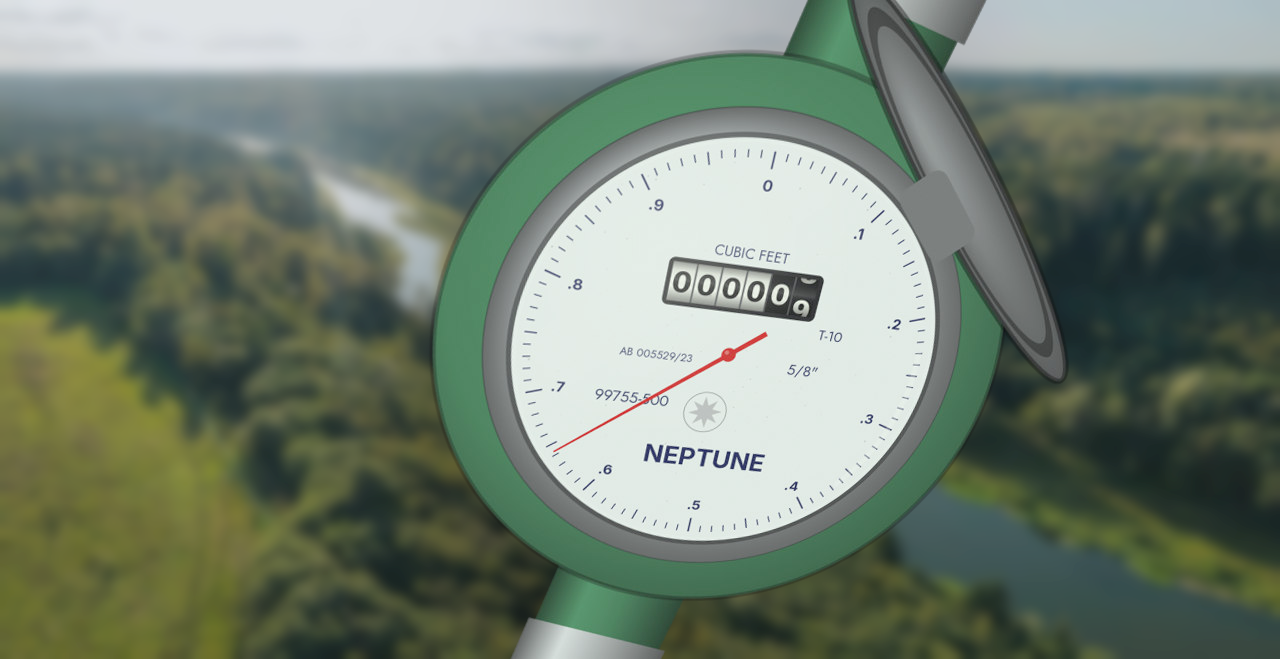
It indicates {"value": 8.64, "unit": "ft³"}
